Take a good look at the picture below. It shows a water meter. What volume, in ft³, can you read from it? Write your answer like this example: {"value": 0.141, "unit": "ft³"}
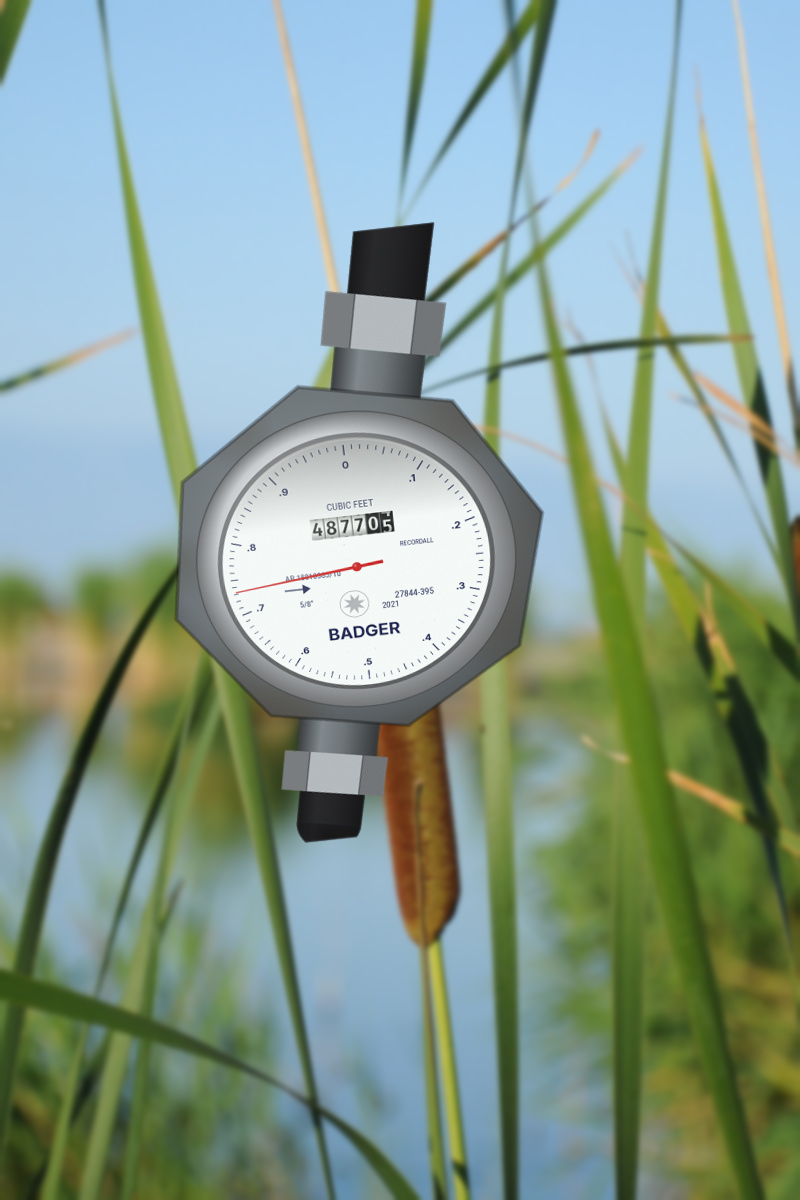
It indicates {"value": 487704.73, "unit": "ft³"}
